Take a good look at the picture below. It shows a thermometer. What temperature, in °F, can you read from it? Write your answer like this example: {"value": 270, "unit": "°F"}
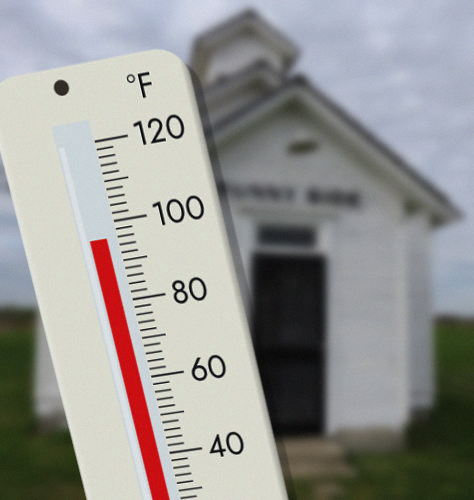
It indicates {"value": 96, "unit": "°F"}
